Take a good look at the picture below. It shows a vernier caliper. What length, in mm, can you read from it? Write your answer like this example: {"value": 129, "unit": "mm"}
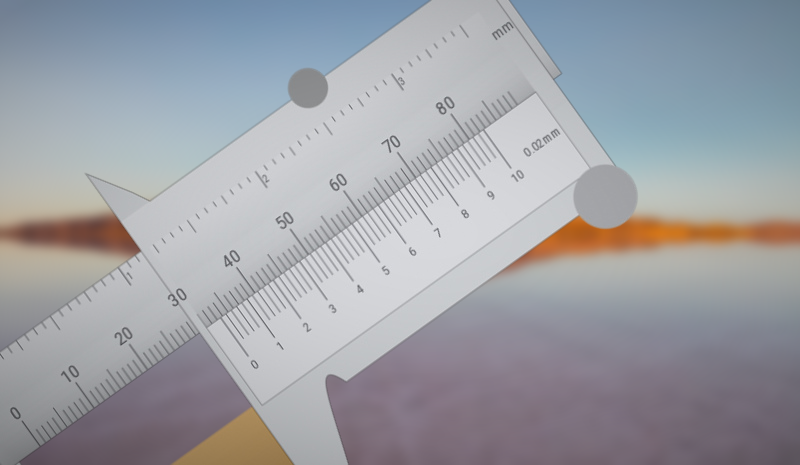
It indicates {"value": 33.6, "unit": "mm"}
